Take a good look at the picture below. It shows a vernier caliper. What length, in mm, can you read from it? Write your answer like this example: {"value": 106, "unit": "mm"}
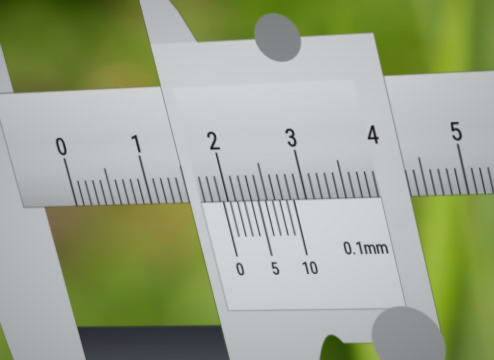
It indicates {"value": 19.4, "unit": "mm"}
